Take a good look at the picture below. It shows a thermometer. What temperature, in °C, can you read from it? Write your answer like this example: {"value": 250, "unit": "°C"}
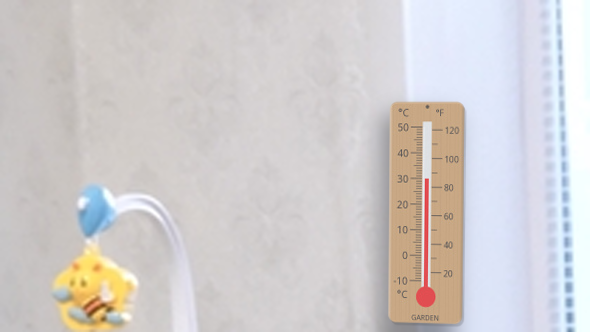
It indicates {"value": 30, "unit": "°C"}
